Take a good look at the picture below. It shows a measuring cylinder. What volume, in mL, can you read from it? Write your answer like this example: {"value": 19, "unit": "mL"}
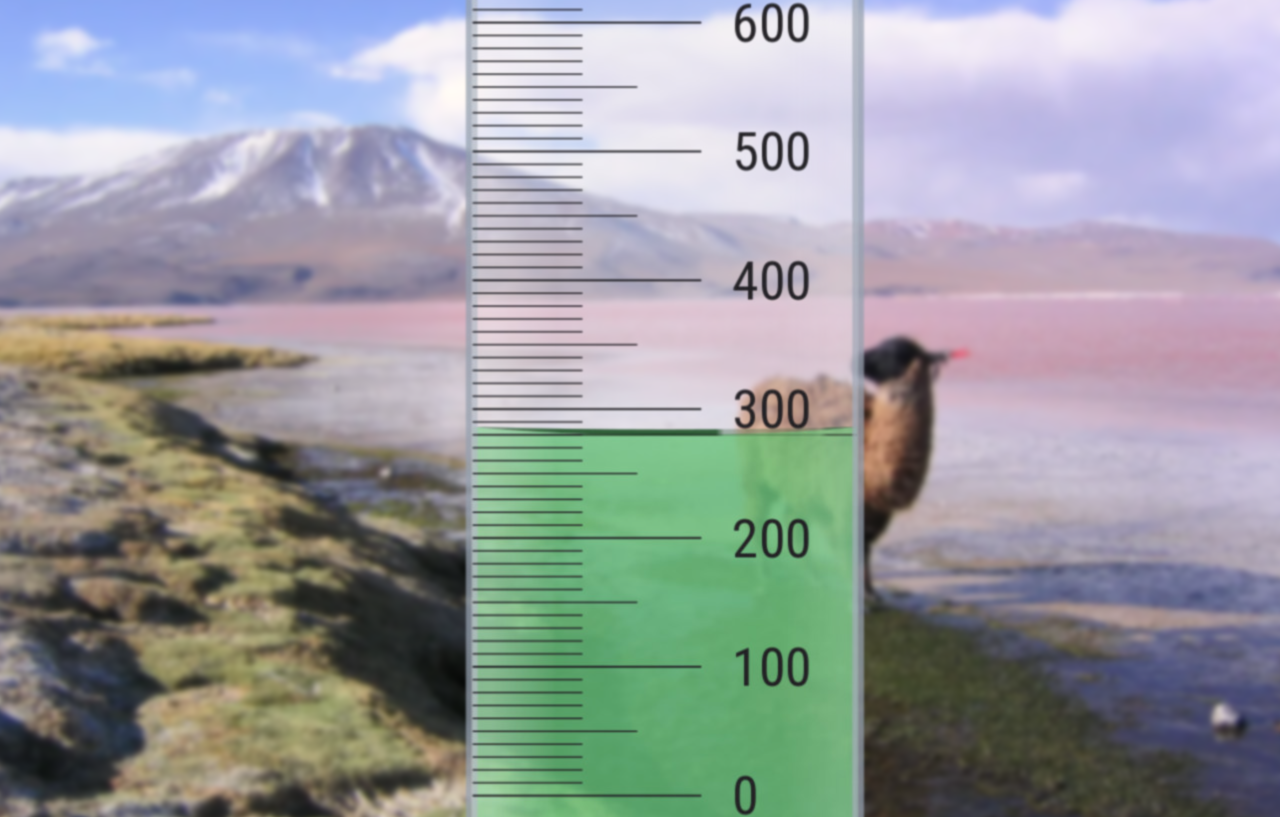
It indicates {"value": 280, "unit": "mL"}
